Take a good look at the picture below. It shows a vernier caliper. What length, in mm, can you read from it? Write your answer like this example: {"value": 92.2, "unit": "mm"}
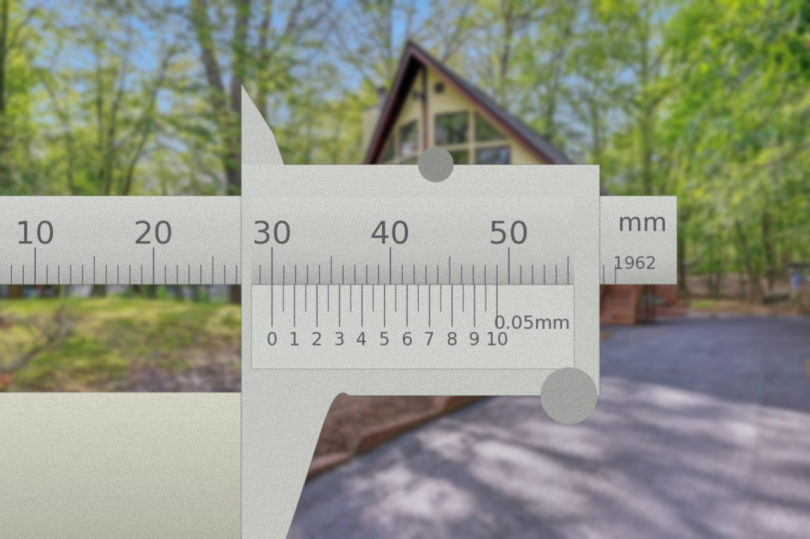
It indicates {"value": 30.0, "unit": "mm"}
